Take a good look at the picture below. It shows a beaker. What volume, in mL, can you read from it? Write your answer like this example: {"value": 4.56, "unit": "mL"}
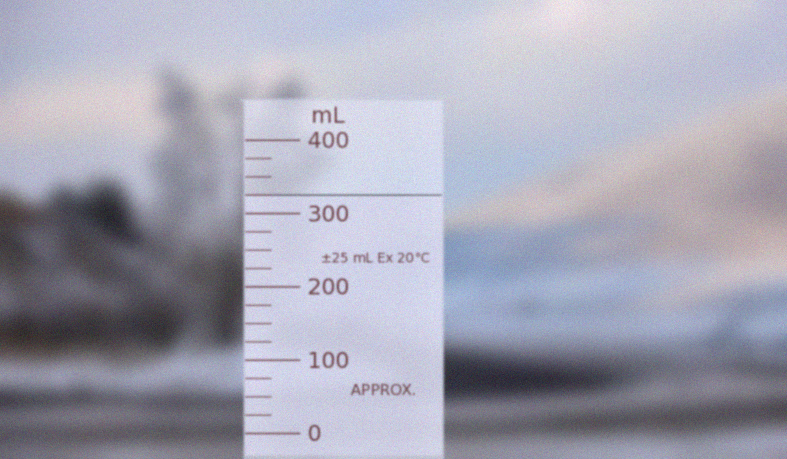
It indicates {"value": 325, "unit": "mL"}
